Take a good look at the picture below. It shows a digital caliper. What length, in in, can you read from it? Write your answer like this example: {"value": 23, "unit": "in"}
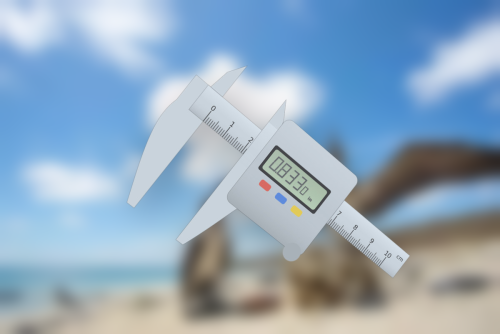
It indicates {"value": 0.8330, "unit": "in"}
